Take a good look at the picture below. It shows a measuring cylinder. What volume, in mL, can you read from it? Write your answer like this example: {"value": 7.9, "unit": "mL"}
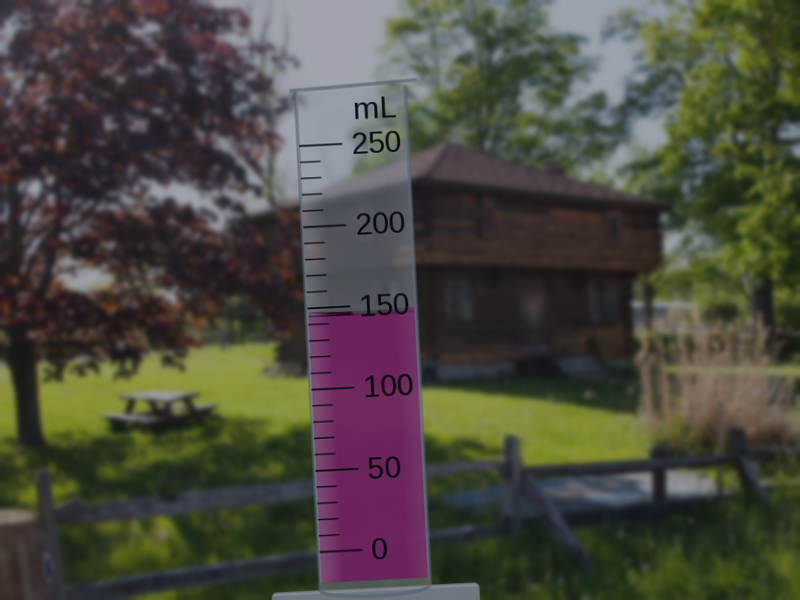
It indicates {"value": 145, "unit": "mL"}
